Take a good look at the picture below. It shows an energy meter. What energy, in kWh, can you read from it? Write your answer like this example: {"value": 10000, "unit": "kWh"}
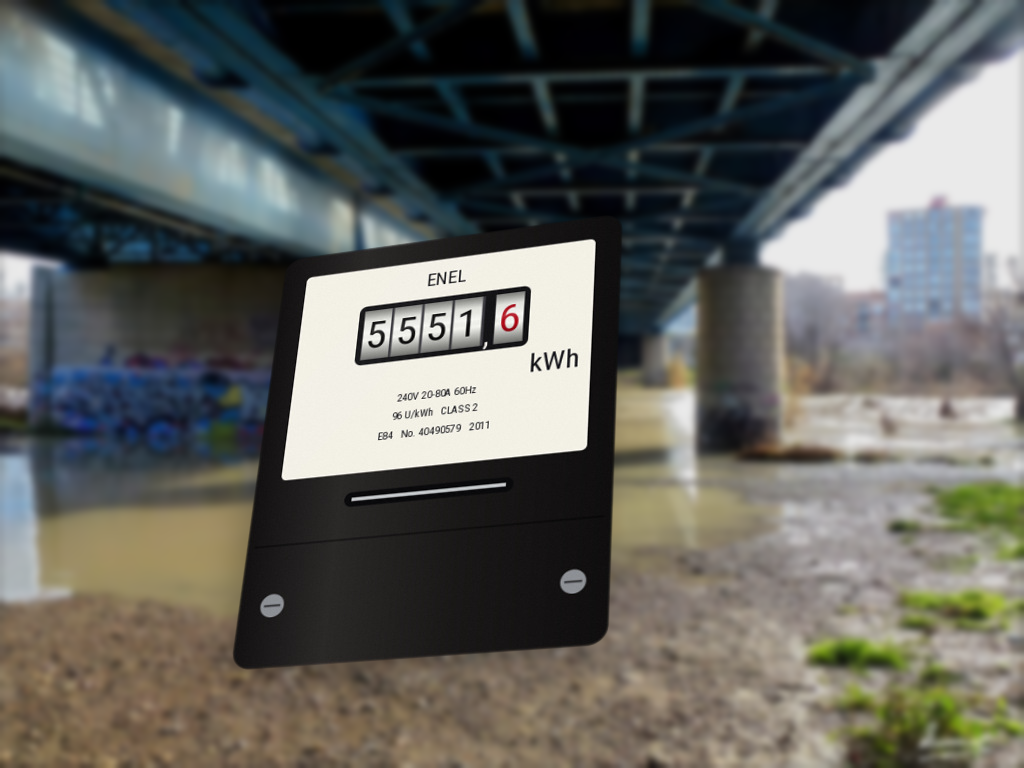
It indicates {"value": 5551.6, "unit": "kWh"}
